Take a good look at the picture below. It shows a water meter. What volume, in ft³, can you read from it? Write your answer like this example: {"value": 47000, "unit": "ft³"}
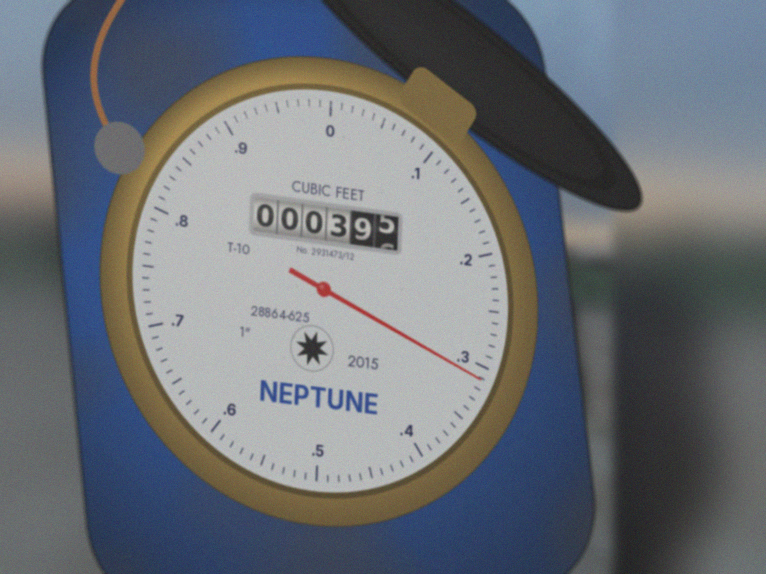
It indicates {"value": 395.31, "unit": "ft³"}
